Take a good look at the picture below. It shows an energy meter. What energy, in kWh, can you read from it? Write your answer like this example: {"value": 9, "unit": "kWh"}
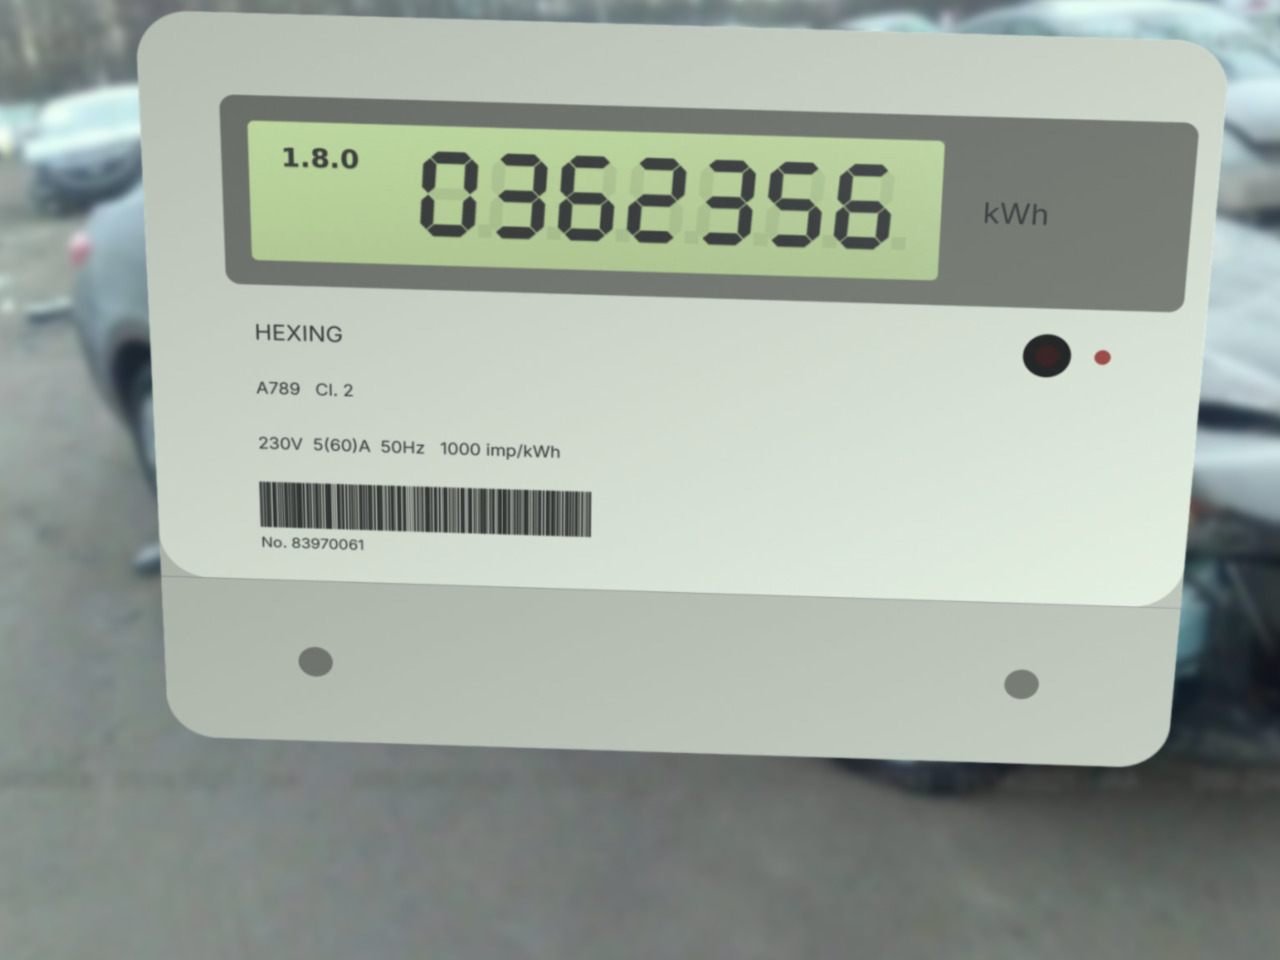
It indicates {"value": 362356, "unit": "kWh"}
